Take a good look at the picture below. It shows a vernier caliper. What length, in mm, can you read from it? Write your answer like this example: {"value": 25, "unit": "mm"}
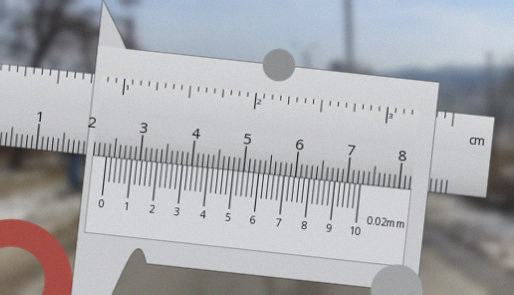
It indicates {"value": 23.5, "unit": "mm"}
